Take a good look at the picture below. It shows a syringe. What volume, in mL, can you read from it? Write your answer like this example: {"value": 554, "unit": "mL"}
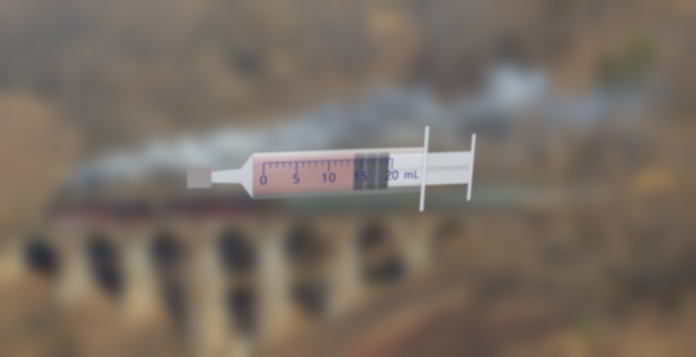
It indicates {"value": 14, "unit": "mL"}
